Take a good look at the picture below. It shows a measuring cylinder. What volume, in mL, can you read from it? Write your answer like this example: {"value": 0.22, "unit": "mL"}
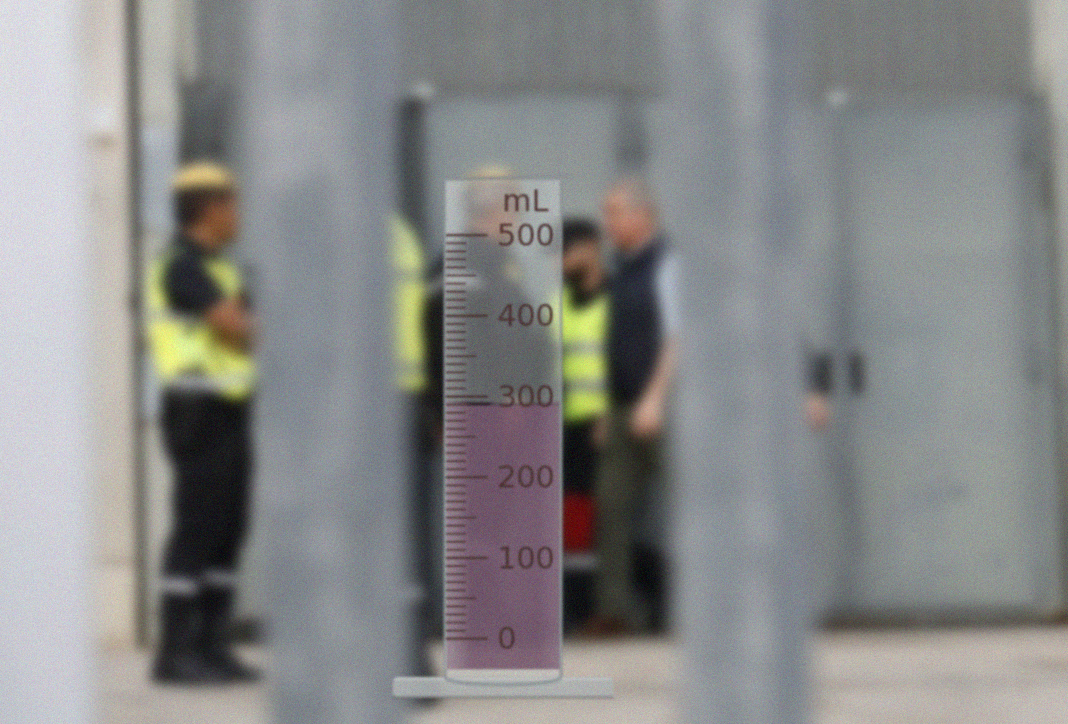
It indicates {"value": 290, "unit": "mL"}
